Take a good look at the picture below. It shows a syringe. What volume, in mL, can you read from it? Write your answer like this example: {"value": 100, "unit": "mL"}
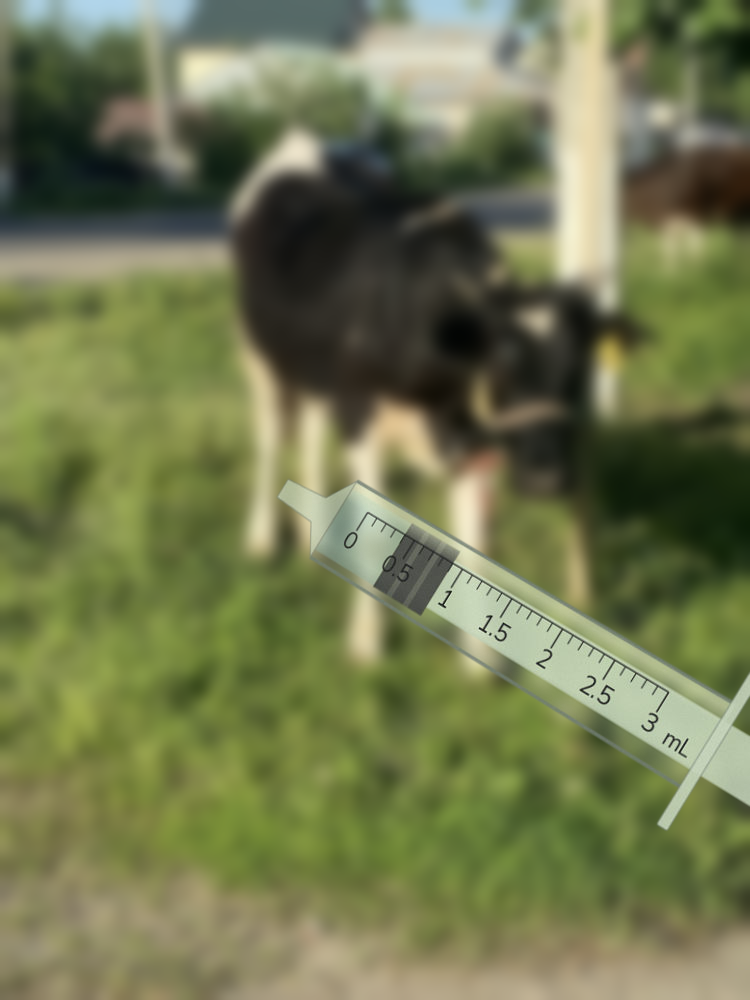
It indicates {"value": 0.4, "unit": "mL"}
